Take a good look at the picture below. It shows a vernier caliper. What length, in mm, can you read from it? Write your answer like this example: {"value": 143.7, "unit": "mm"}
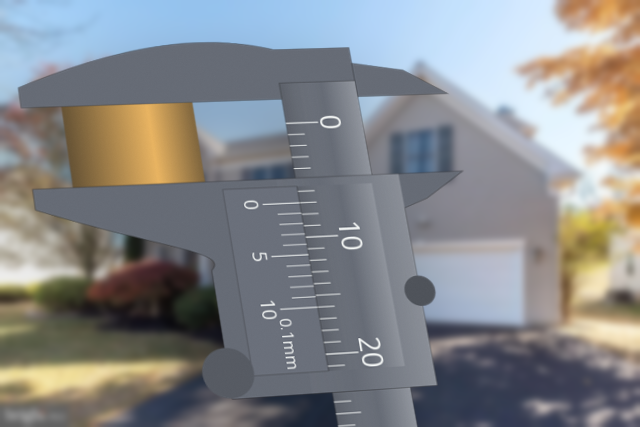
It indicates {"value": 7.0, "unit": "mm"}
